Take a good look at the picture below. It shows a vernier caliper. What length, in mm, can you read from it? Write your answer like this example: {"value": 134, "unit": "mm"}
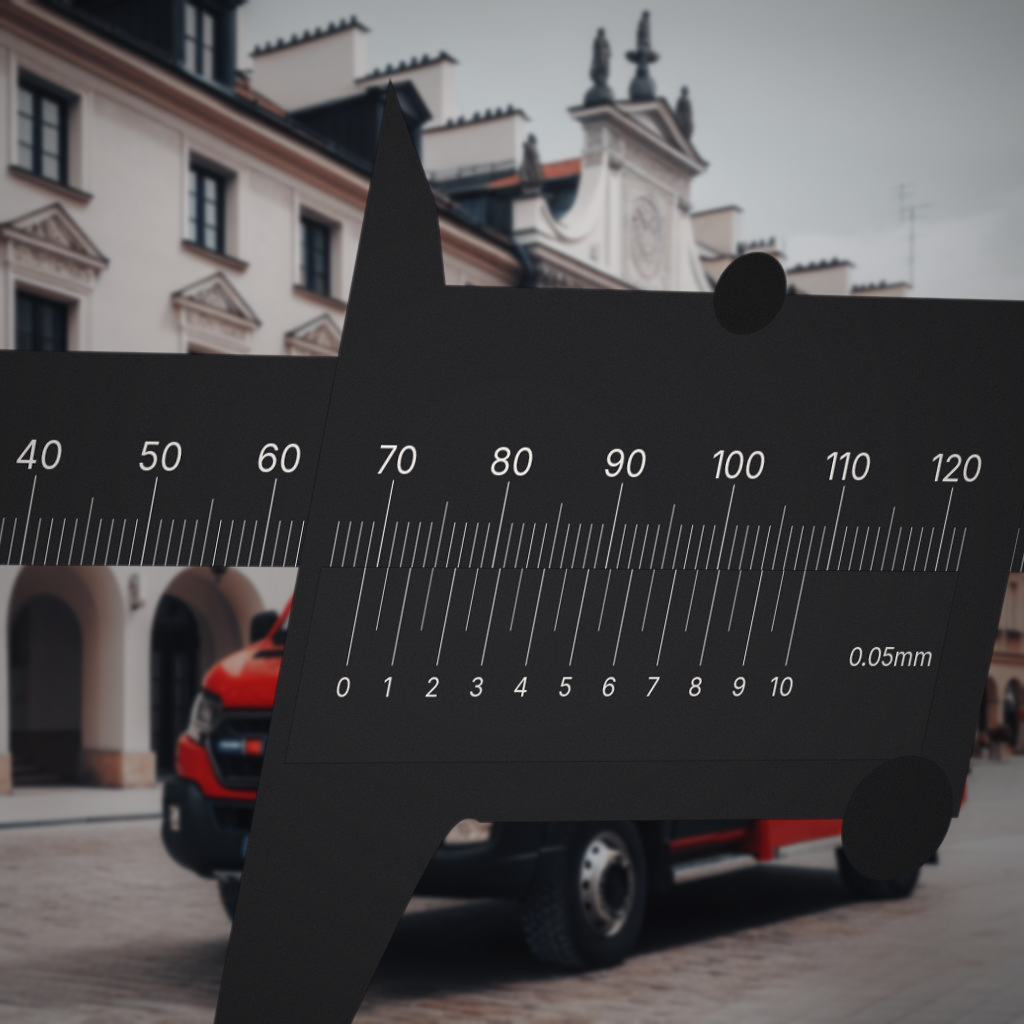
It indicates {"value": 69.0, "unit": "mm"}
